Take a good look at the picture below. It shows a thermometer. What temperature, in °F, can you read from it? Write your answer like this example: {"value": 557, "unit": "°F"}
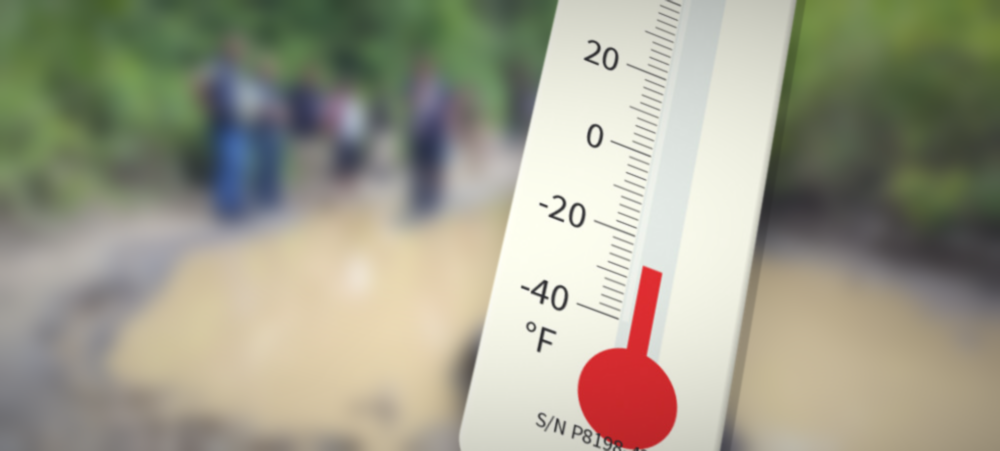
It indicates {"value": -26, "unit": "°F"}
